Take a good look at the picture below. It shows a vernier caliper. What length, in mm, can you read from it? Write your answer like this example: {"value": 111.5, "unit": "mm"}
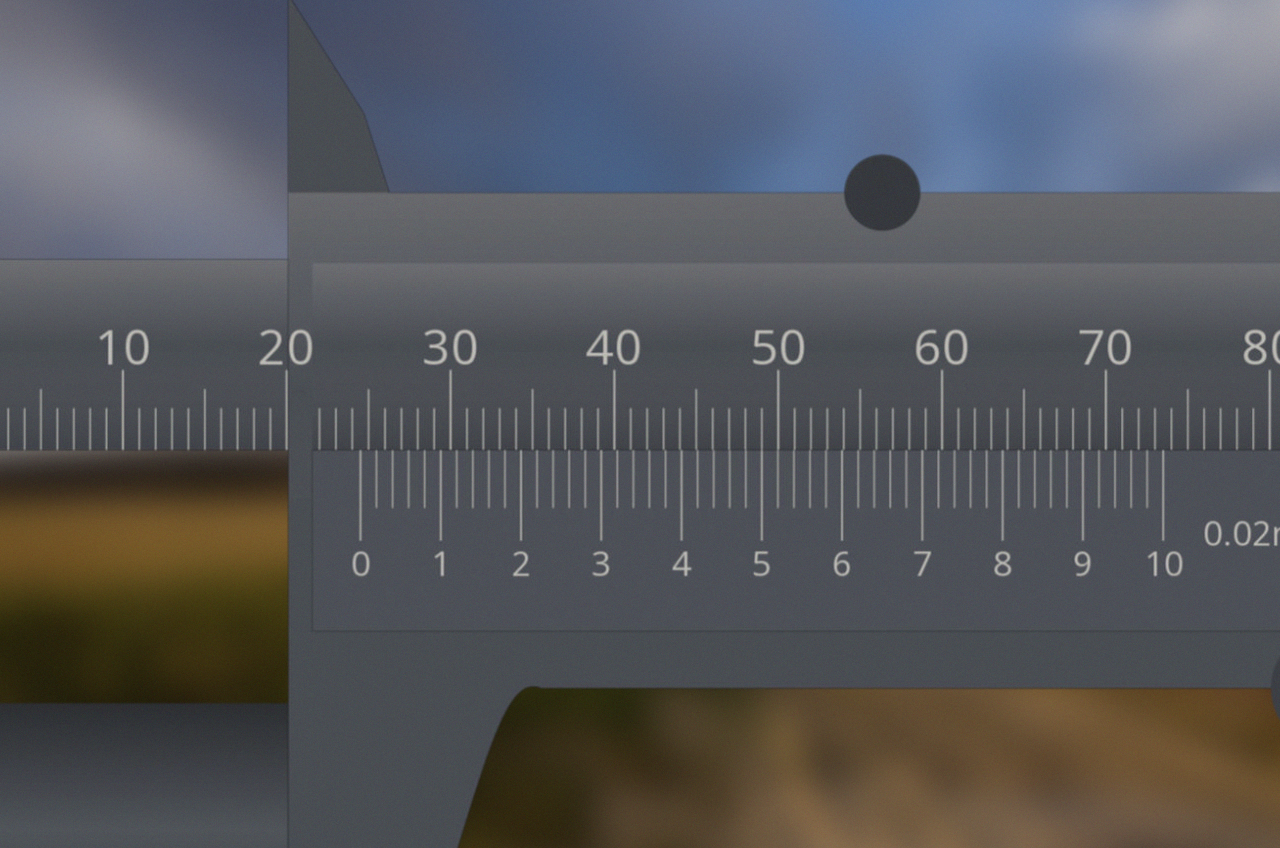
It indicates {"value": 24.5, "unit": "mm"}
